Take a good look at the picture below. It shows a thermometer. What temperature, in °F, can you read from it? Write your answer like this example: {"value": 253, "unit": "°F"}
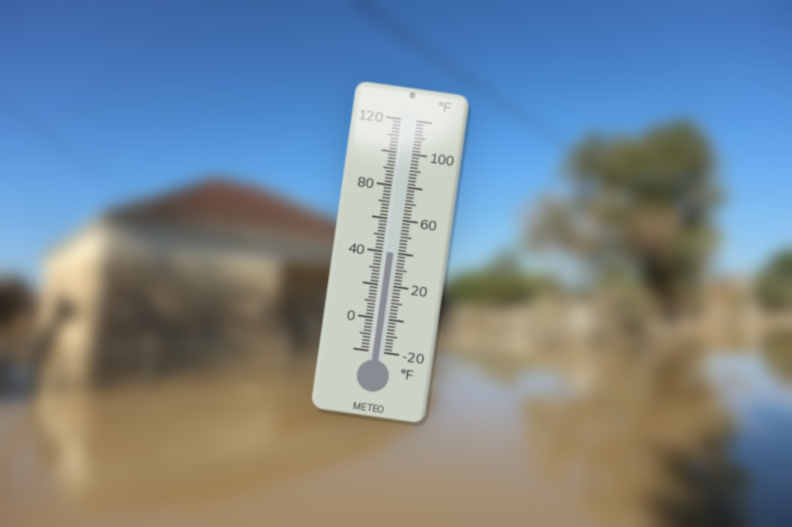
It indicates {"value": 40, "unit": "°F"}
